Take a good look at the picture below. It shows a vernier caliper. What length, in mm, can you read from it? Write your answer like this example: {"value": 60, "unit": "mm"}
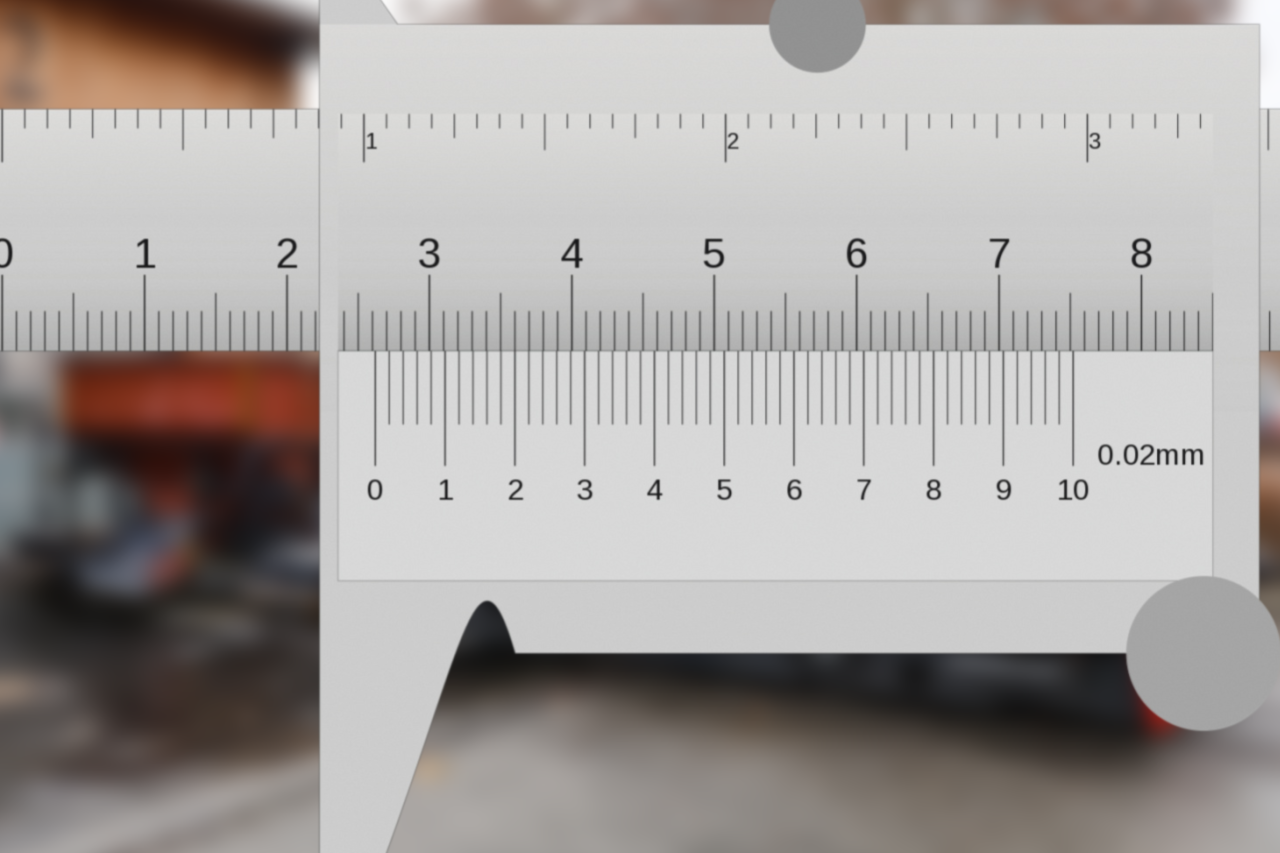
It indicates {"value": 26.2, "unit": "mm"}
